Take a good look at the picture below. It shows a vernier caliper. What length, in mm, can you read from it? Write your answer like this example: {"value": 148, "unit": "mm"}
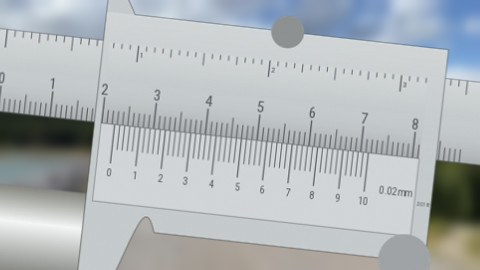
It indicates {"value": 22.5, "unit": "mm"}
